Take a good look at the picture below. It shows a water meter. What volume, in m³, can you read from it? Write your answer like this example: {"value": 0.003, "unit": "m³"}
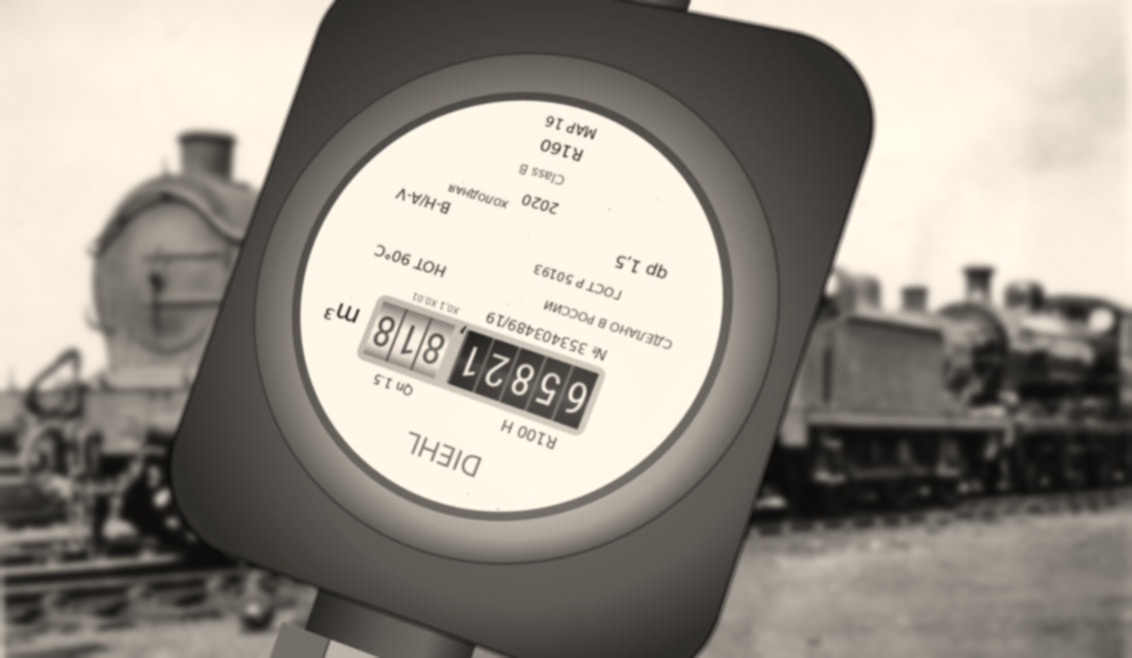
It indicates {"value": 65821.818, "unit": "m³"}
